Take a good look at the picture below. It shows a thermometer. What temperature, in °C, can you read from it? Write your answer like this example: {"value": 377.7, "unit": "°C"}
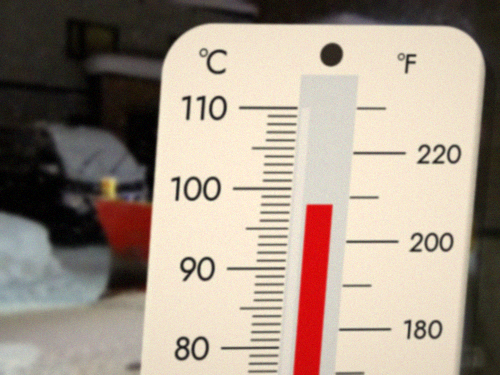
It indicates {"value": 98, "unit": "°C"}
